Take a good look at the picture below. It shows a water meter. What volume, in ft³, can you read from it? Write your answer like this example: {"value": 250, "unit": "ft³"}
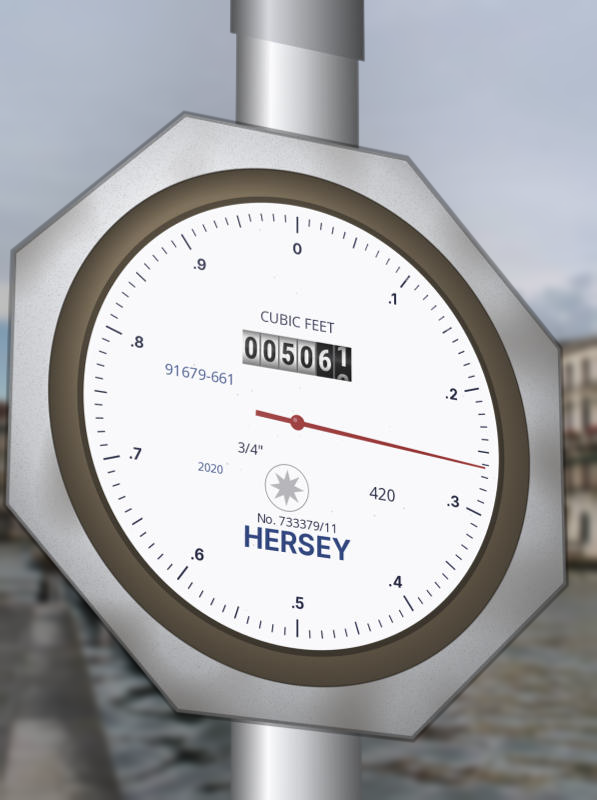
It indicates {"value": 5061.26, "unit": "ft³"}
